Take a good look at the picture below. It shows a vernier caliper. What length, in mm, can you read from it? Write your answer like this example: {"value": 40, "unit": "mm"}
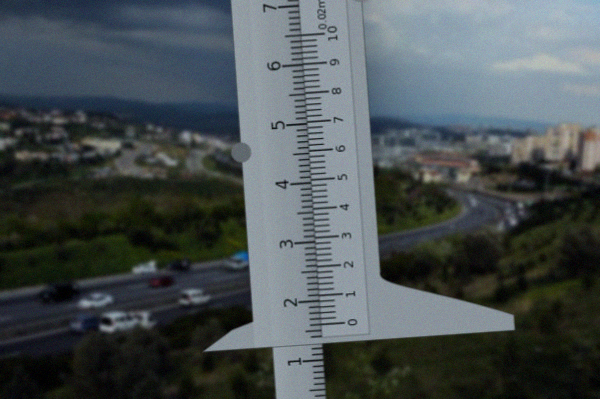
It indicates {"value": 16.0, "unit": "mm"}
